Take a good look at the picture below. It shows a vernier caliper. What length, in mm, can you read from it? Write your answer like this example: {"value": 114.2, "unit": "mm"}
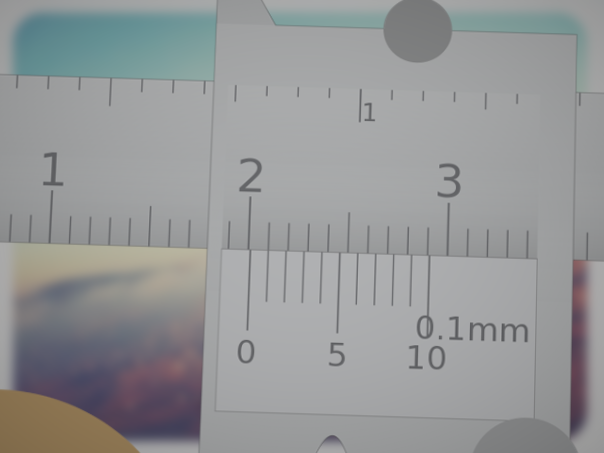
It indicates {"value": 20.1, "unit": "mm"}
